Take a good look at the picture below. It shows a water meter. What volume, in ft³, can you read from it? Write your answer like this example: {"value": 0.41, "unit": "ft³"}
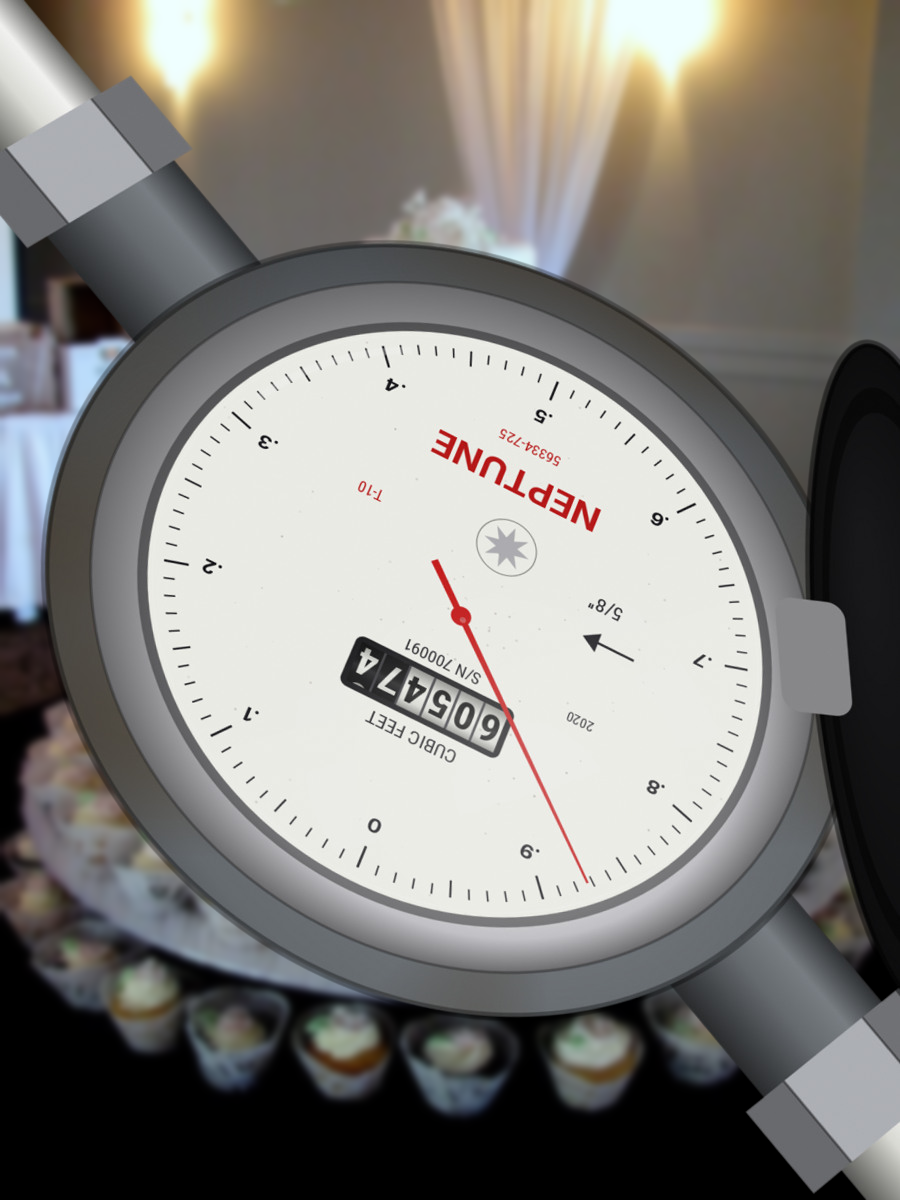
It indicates {"value": 605473.87, "unit": "ft³"}
